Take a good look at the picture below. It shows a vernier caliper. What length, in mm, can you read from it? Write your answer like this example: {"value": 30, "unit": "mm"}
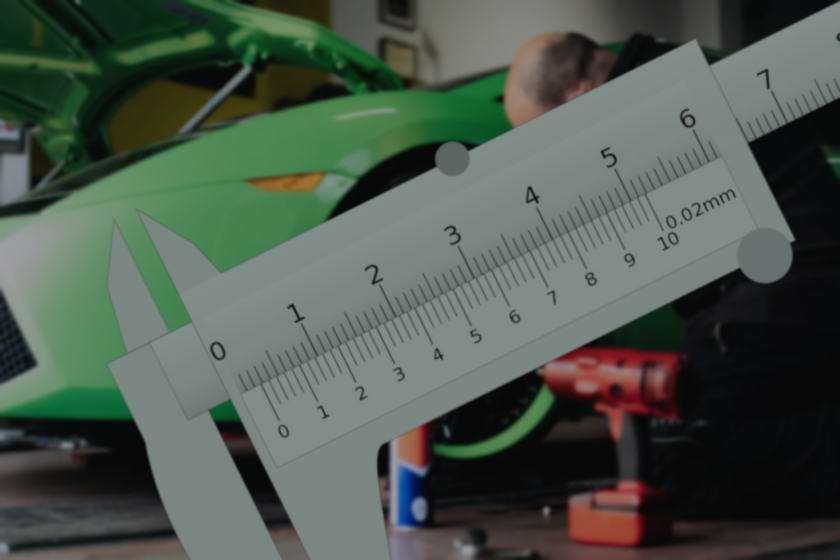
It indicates {"value": 2.8, "unit": "mm"}
